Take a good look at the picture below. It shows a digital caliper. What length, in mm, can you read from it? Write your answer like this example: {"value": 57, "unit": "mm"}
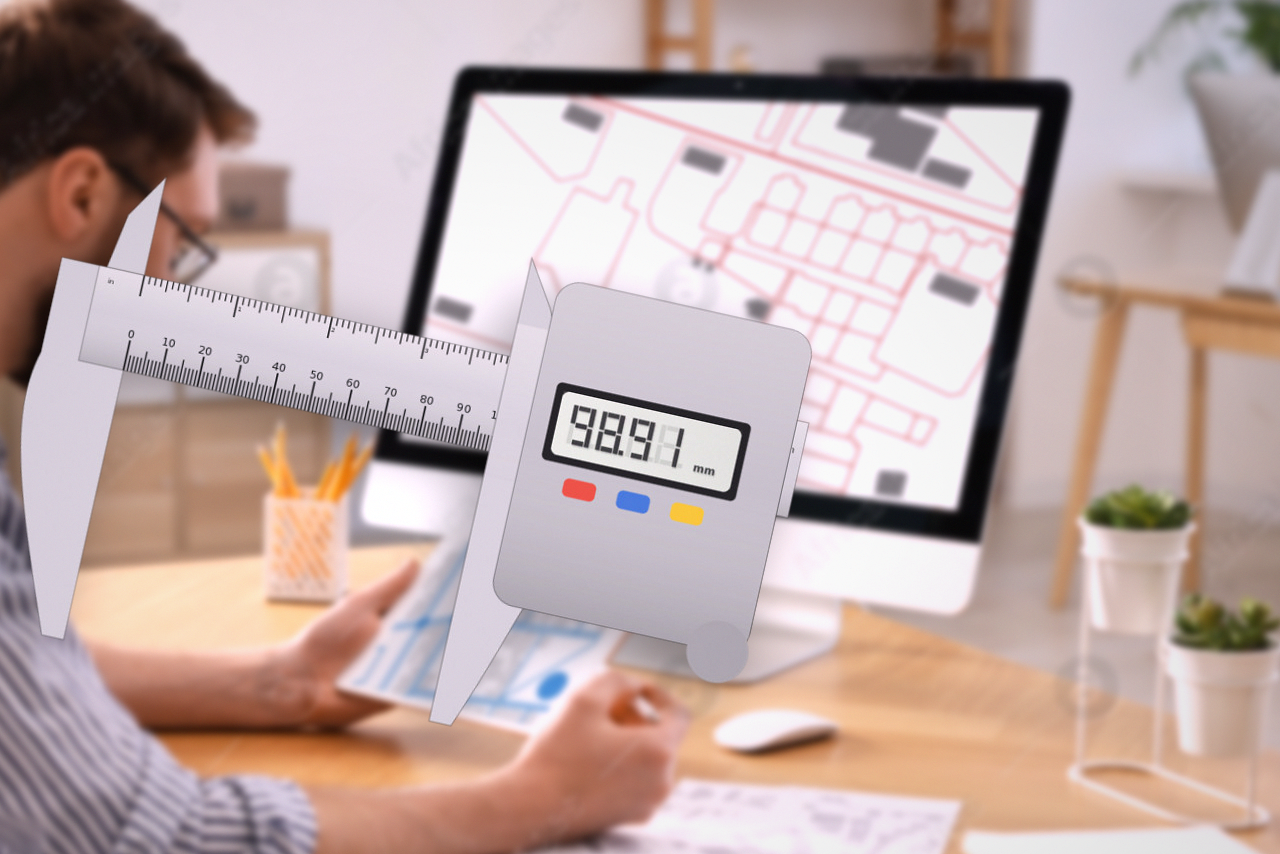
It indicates {"value": 98.91, "unit": "mm"}
